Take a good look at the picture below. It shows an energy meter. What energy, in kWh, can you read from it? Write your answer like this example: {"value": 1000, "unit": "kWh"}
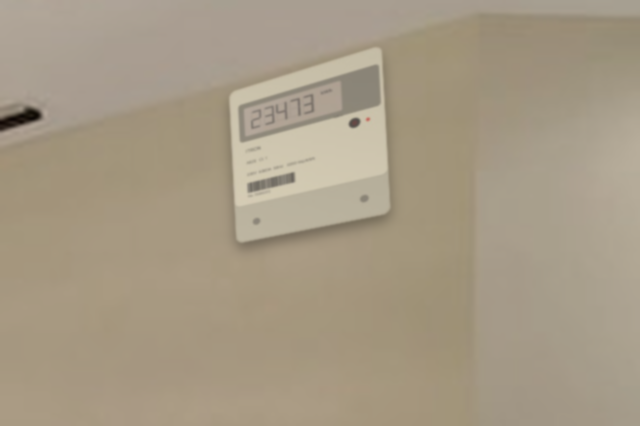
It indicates {"value": 23473, "unit": "kWh"}
